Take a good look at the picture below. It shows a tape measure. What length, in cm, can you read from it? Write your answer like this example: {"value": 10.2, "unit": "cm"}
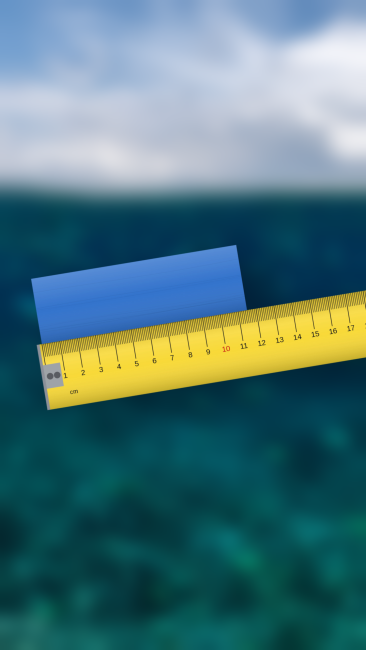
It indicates {"value": 11.5, "unit": "cm"}
